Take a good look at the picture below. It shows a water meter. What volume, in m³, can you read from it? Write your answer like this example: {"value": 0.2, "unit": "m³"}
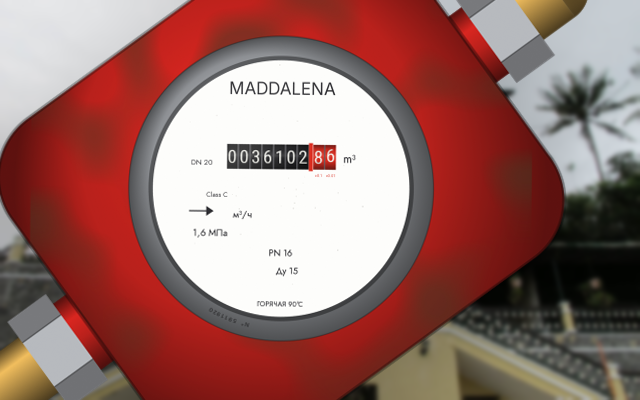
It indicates {"value": 36102.86, "unit": "m³"}
